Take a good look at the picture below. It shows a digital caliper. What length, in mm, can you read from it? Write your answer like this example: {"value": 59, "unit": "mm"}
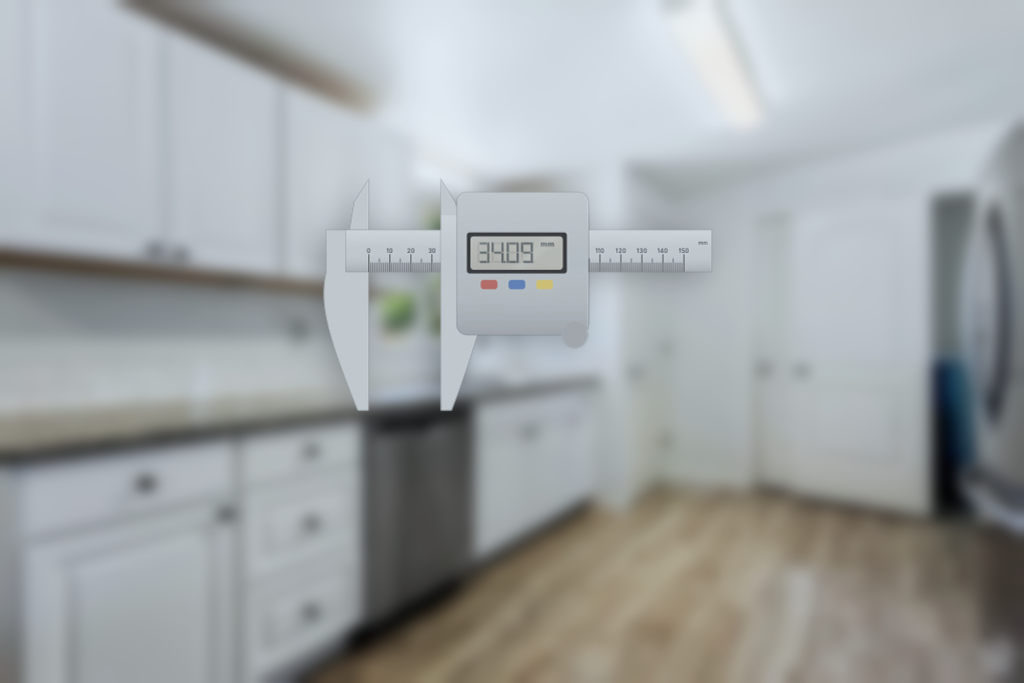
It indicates {"value": 34.09, "unit": "mm"}
